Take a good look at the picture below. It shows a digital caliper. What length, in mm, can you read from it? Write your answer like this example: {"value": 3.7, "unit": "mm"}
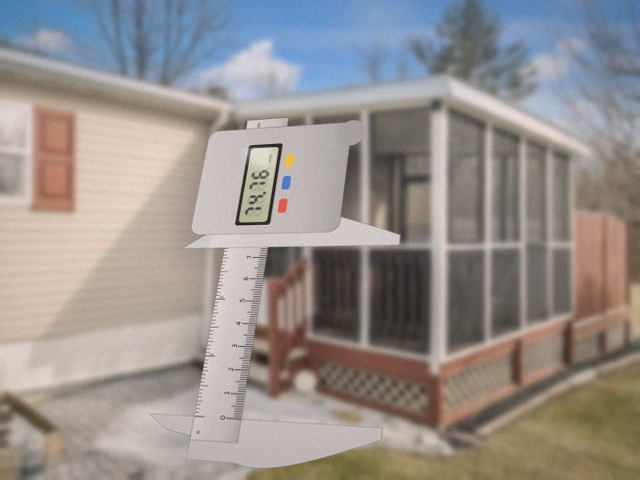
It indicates {"value": 74.76, "unit": "mm"}
